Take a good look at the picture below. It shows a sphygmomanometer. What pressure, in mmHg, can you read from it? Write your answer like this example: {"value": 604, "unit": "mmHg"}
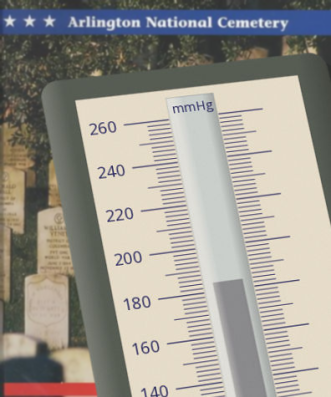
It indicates {"value": 184, "unit": "mmHg"}
